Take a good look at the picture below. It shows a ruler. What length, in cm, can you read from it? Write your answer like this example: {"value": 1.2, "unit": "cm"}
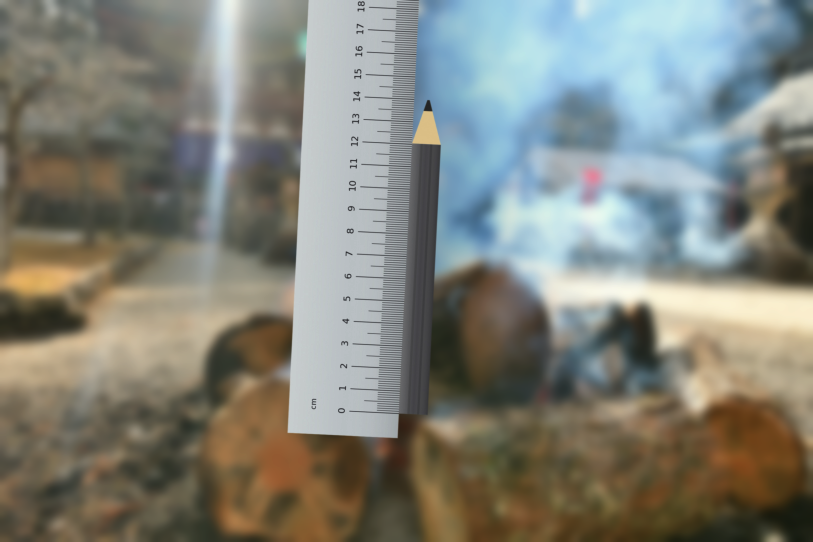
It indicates {"value": 14, "unit": "cm"}
